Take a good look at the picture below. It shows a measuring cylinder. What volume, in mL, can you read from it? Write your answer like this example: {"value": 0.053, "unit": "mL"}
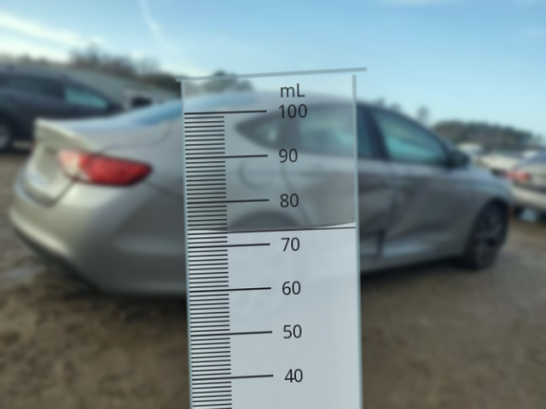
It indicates {"value": 73, "unit": "mL"}
